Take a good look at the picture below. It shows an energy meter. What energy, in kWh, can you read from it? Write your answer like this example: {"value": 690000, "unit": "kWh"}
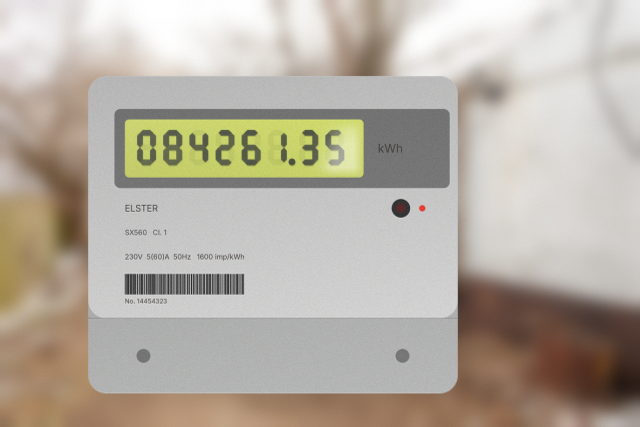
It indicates {"value": 84261.35, "unit": "kWh"}
